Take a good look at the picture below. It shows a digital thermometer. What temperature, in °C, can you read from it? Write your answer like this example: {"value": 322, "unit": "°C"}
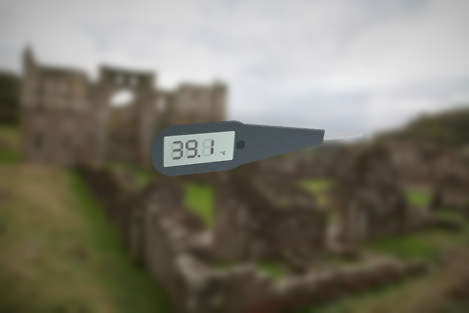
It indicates {"value": 39.1, "unit": "°C"}
